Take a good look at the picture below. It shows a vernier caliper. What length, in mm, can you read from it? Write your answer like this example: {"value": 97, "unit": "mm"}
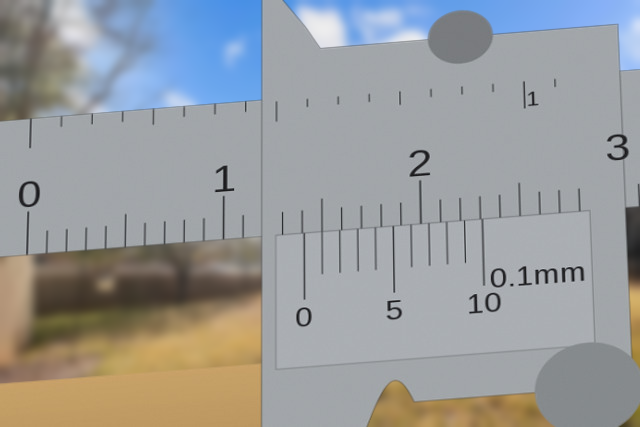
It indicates {"value": 14.1, "unit": "mm"}
